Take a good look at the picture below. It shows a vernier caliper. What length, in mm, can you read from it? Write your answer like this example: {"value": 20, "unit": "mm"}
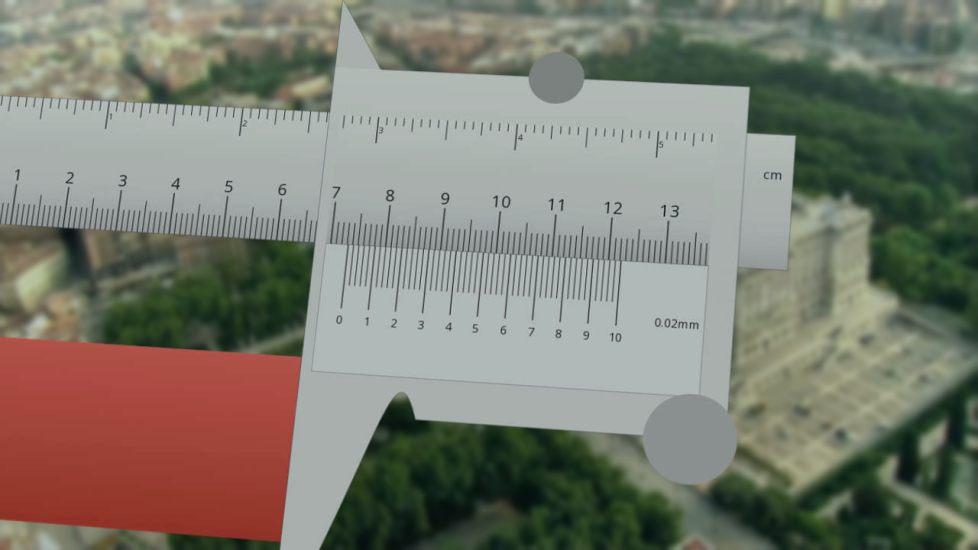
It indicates {"value": 73.2, "unit": "mm"}
